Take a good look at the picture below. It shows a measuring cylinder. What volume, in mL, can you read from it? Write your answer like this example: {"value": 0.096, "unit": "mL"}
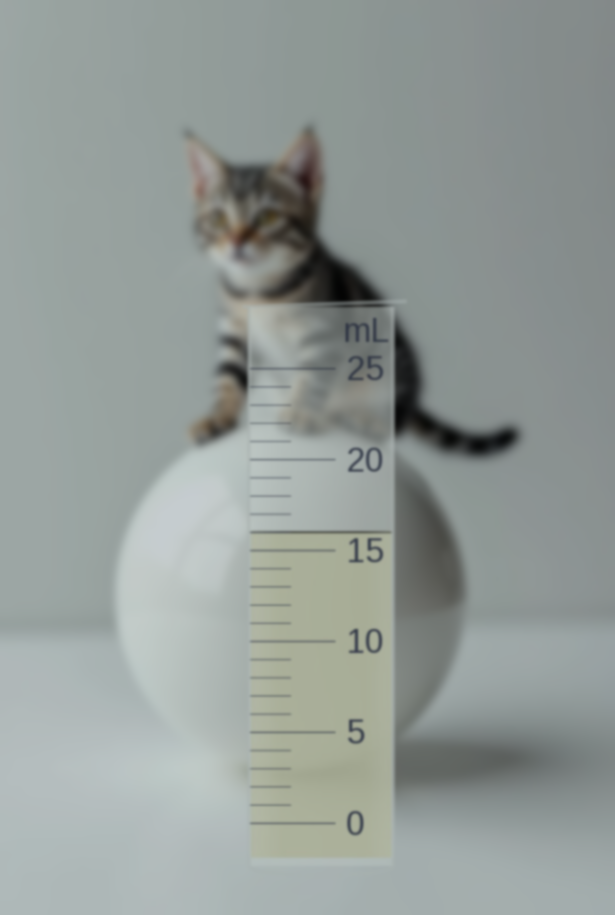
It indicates {"value": 16, "unit": "mL"}
